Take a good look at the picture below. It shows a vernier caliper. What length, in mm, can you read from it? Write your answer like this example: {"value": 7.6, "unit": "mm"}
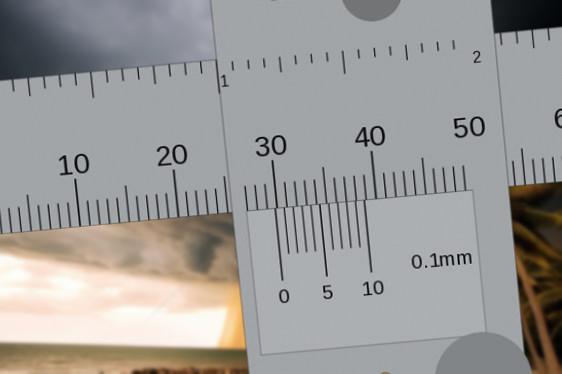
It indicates {"value": 29.8, "unit": "mm"}
